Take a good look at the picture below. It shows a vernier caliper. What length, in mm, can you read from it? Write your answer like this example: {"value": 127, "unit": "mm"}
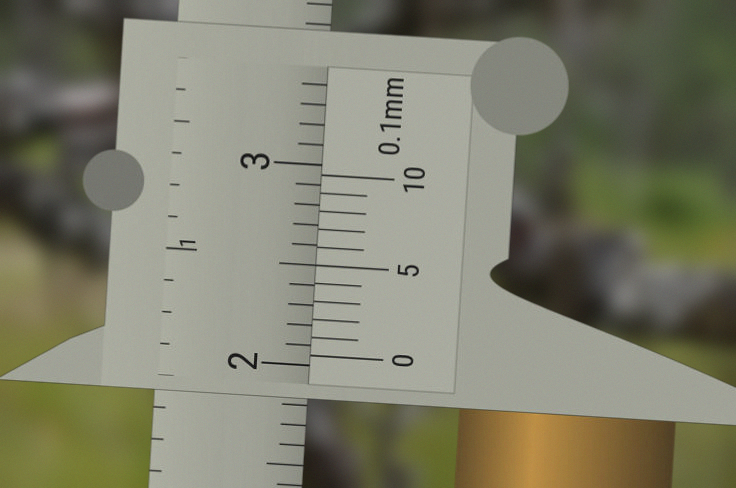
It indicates {"value": 20.5, "unit": "mm"}
